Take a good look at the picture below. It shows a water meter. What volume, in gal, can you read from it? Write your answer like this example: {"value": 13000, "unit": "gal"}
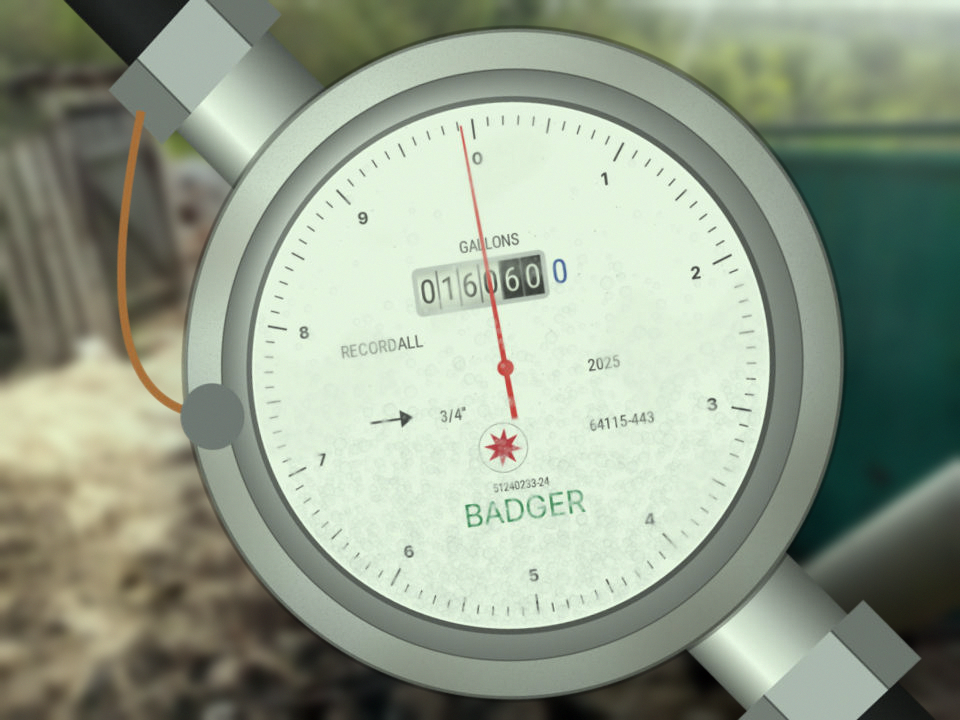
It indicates {"value": 160599.9, "unit": "gal"}
